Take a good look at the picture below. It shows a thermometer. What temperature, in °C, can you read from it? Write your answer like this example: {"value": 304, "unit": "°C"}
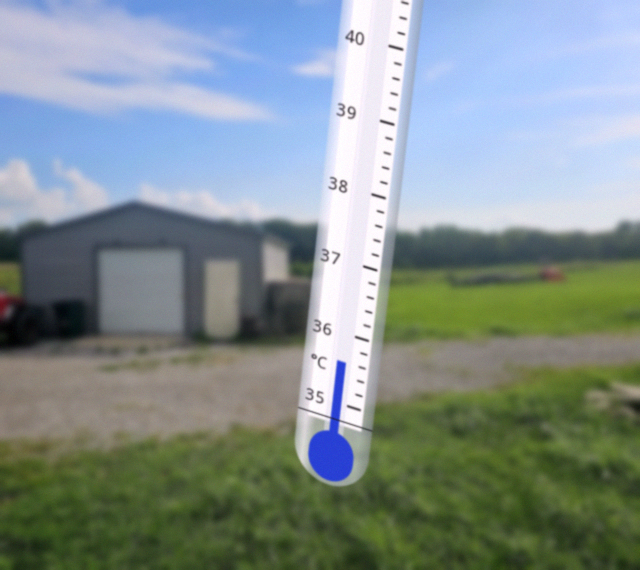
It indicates {"value": 35.6, "unit": "°C"}
